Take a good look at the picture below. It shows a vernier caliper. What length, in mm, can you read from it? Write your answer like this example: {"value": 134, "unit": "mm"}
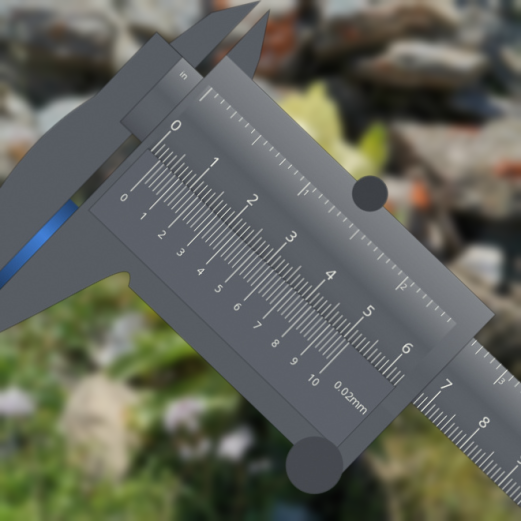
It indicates {"value": 2.4, "unit": "mm"}
